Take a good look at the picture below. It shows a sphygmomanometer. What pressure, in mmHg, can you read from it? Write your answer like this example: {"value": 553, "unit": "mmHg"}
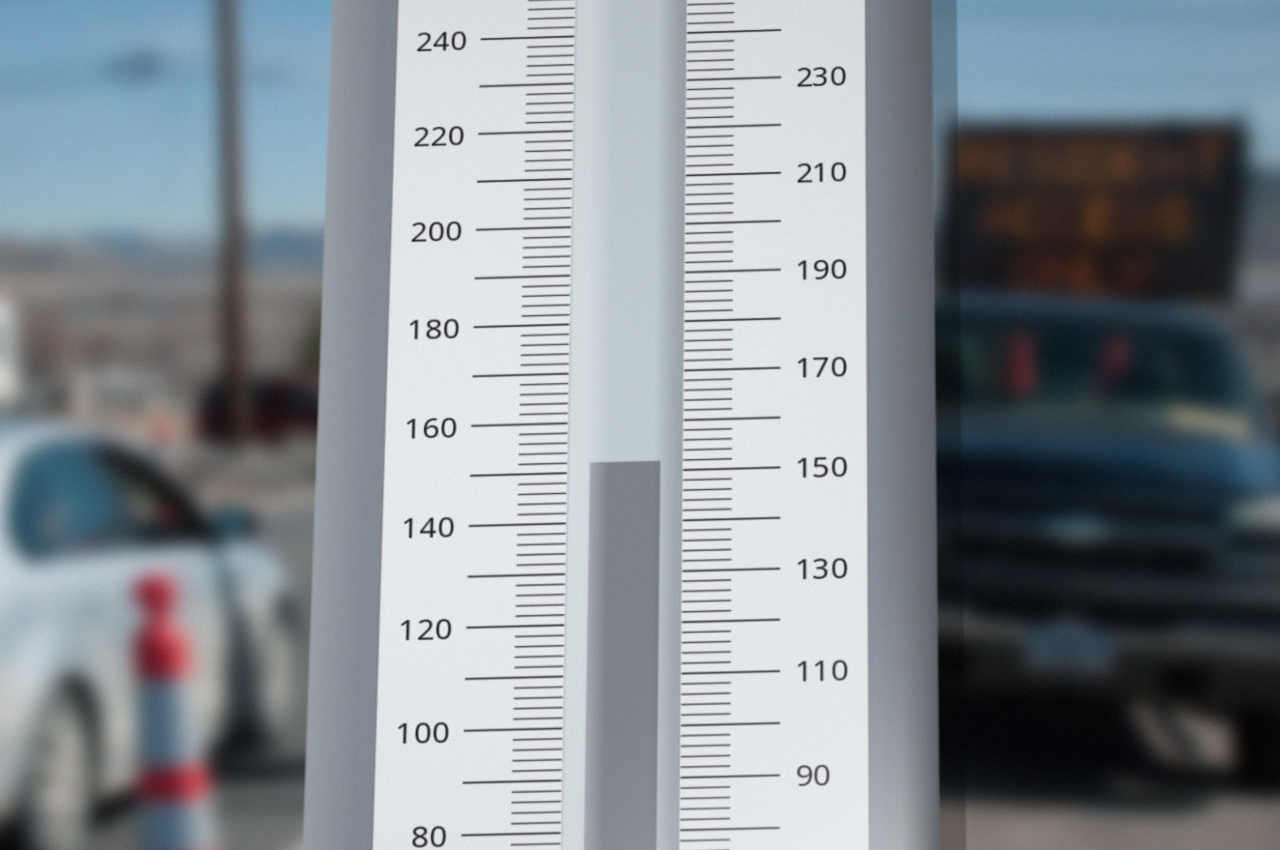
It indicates {"value": 152, "unit": "mmHg"}
